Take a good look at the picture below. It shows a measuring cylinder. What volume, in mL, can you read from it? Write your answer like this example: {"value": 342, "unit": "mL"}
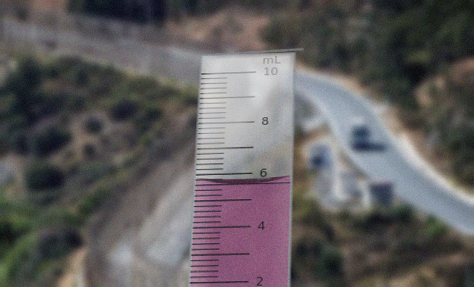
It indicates {"value": 5.6, "unit": "mL"}
